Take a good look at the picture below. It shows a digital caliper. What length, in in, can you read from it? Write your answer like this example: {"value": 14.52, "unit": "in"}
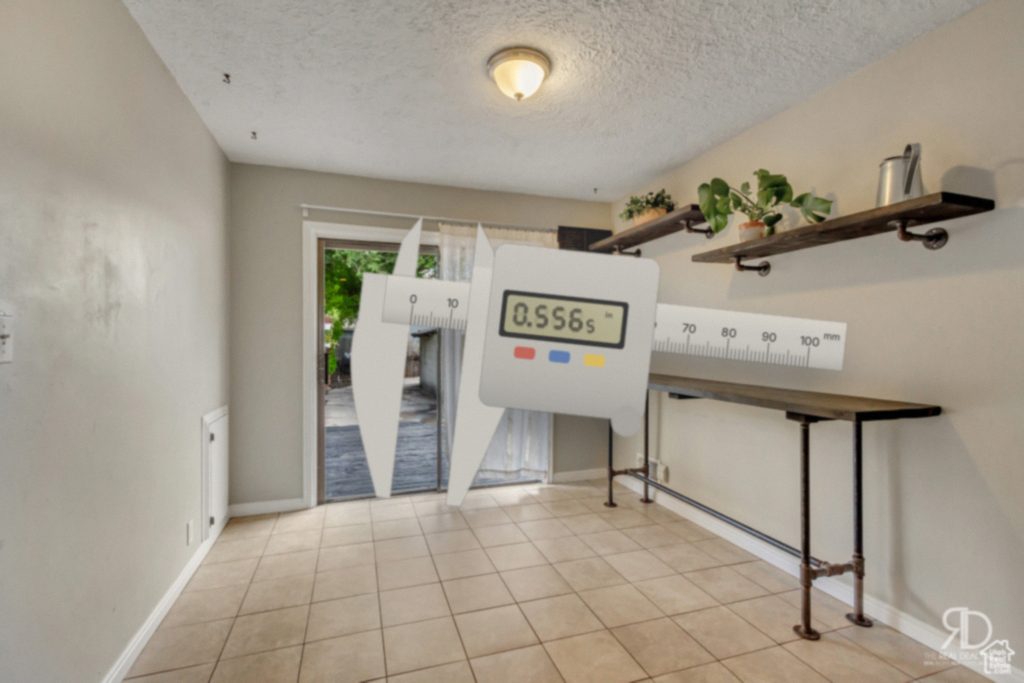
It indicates {"value": 0.5565, "unit": "in"}
